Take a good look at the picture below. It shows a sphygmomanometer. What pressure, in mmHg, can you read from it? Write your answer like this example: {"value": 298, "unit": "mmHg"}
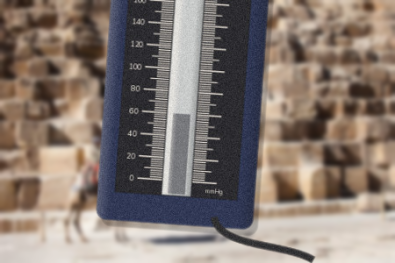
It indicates {"value": 60, "unit": "mmHg"}
